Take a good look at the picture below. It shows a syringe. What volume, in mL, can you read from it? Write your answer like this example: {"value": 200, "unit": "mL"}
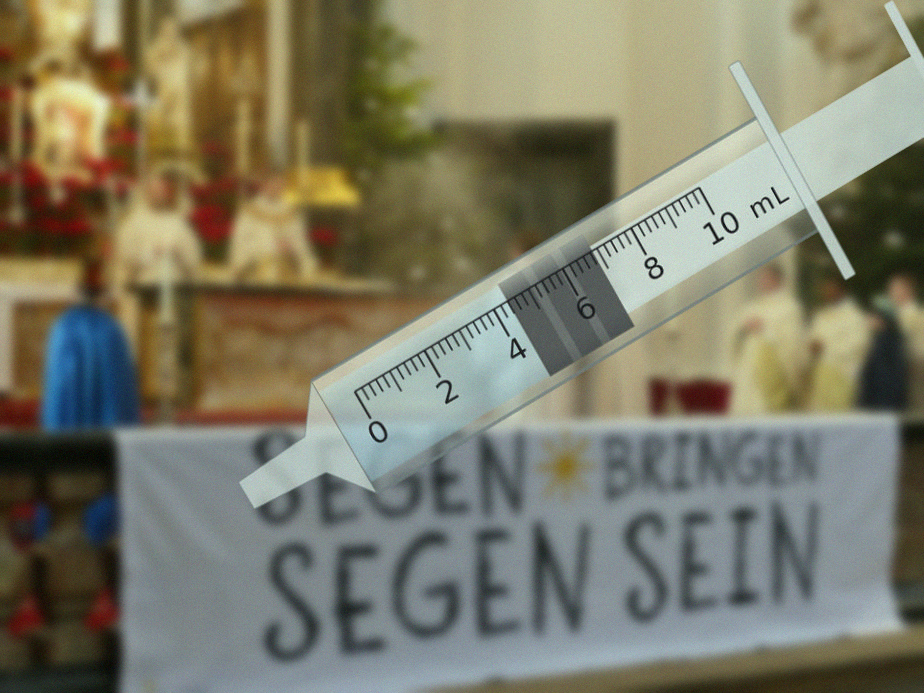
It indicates {"value": 4.4, "unit": "mL"}
